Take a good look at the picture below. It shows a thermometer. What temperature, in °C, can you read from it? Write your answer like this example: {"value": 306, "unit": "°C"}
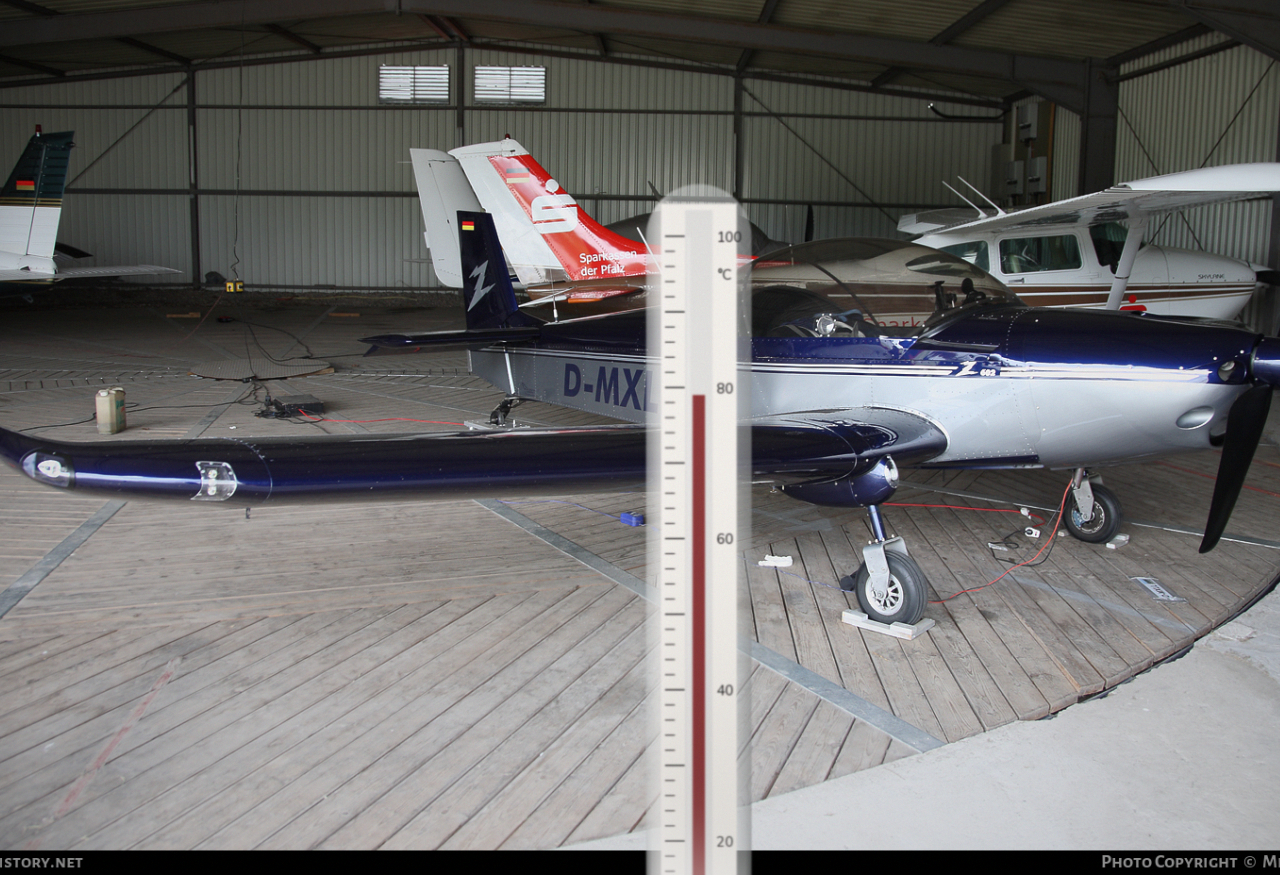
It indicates {"value": 79, "unit": "°C"}
